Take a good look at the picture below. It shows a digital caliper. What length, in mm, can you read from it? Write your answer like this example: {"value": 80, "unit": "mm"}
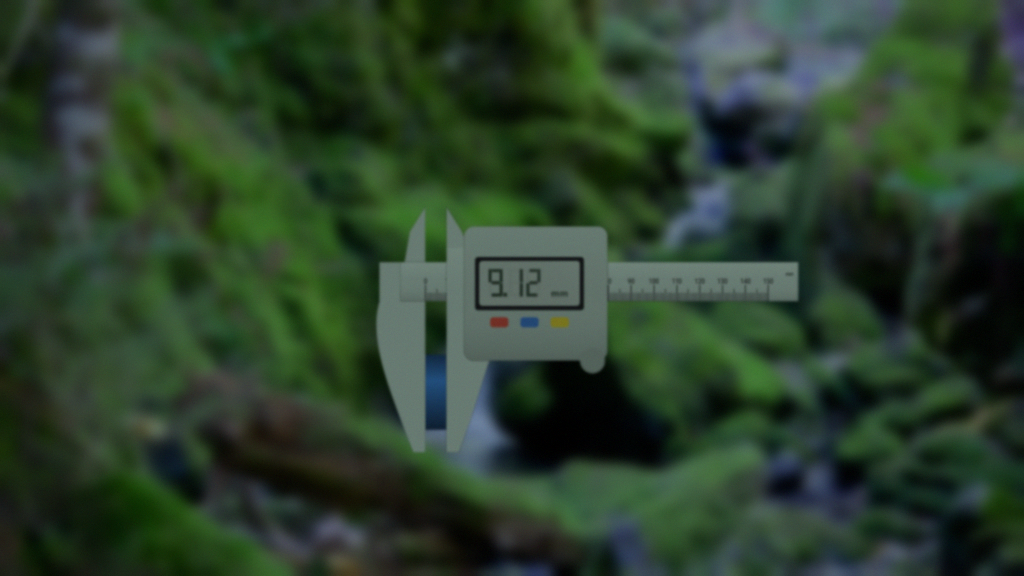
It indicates {"value": 9.12, "unit": "mm"}
